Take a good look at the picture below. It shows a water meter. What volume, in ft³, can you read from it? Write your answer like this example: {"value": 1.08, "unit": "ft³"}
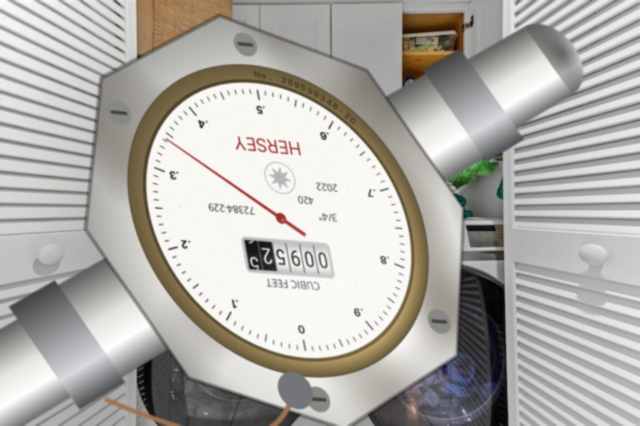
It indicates {"value": 9525.34, "unit": "ft³"}
